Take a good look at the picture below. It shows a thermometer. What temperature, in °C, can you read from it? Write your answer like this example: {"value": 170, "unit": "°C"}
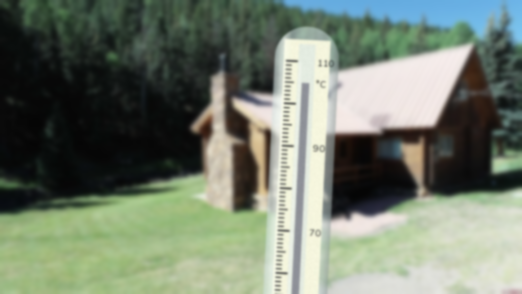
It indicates {"value": 105, "unit": "°C"}
